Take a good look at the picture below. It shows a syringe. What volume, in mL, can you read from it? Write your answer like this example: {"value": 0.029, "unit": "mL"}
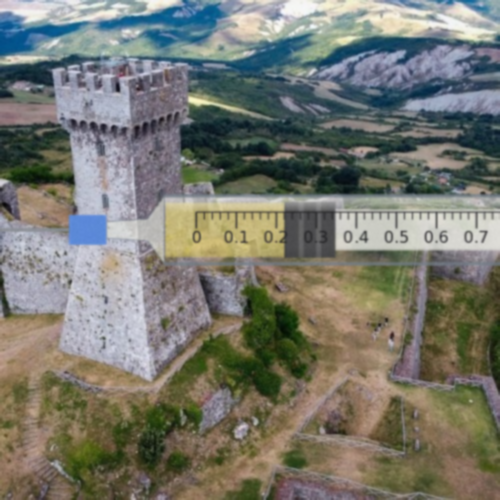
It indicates {"value": 0.22, "unit": "mL"}
